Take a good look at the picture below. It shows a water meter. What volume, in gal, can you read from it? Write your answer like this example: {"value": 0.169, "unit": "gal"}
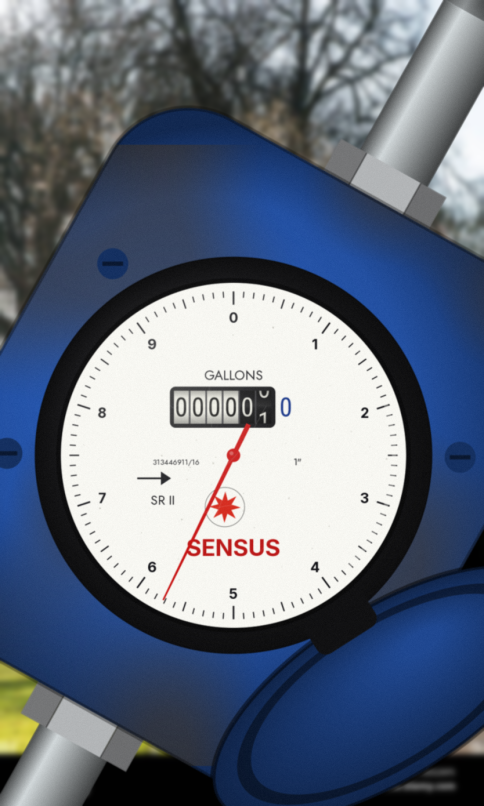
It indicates {"value": 5.7, "unit": "gal"}
